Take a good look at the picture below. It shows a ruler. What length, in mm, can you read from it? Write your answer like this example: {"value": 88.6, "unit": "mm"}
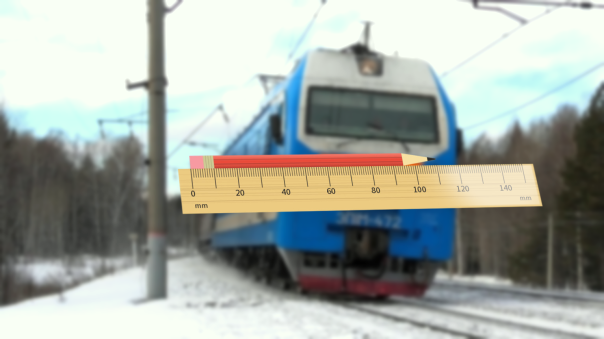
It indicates {"value": 110, "unit": "mm"}
